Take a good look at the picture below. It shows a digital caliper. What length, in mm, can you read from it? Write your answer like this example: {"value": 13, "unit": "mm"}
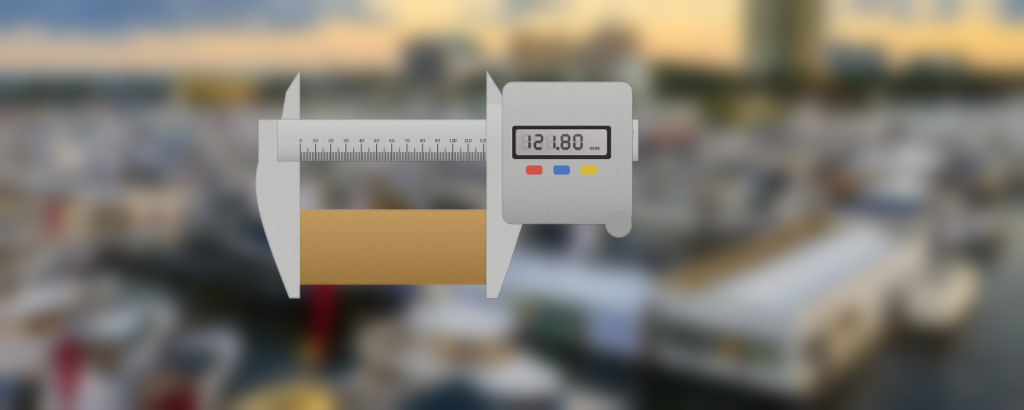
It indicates {"value": 121.80, "unit": "mm"}
